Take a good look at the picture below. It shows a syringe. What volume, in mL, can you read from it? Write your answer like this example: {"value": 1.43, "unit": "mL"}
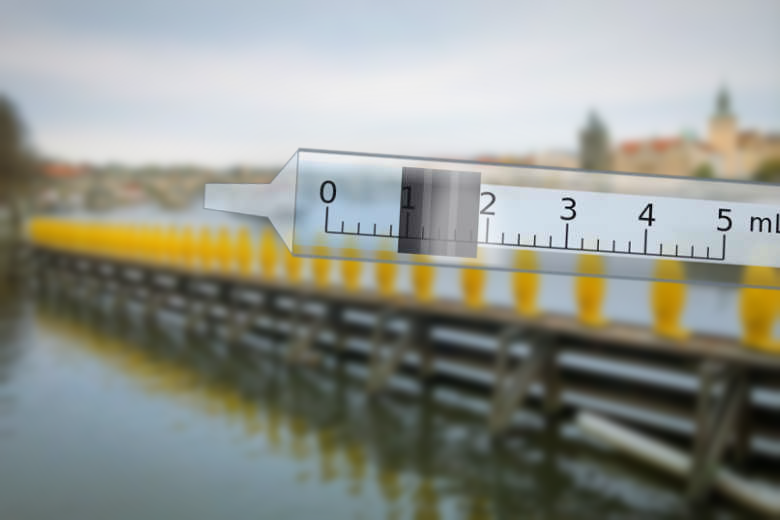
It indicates {"value": 0.9, "unit": "mL"}
